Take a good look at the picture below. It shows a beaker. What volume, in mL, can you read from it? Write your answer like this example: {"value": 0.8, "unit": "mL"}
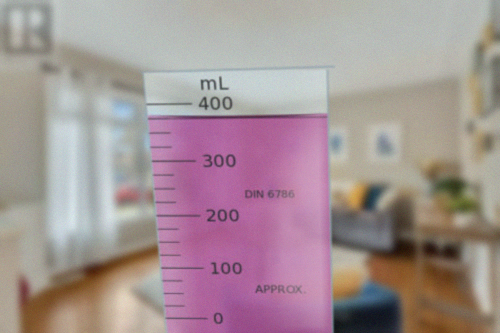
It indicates {"value": 375, "unit": "mL"}
